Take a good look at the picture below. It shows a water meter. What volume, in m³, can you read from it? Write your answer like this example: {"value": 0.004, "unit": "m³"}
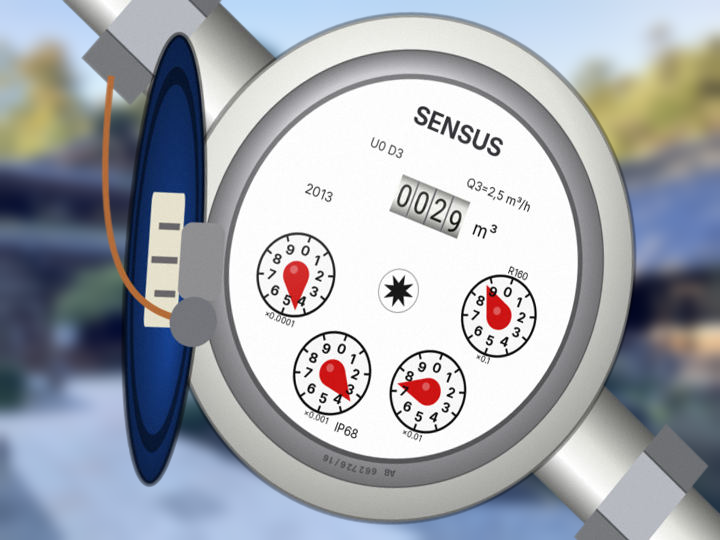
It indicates {"value": 28.8734, "unit": "m³"}
